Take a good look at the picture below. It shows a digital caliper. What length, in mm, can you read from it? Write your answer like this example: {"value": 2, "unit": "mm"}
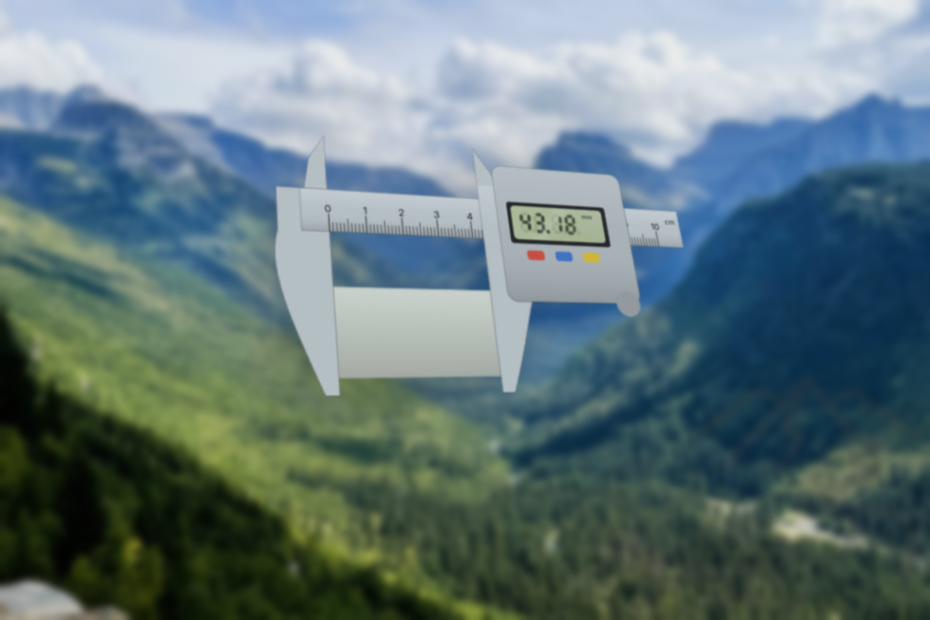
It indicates {"value": 43.18, "unit": "mm"}
